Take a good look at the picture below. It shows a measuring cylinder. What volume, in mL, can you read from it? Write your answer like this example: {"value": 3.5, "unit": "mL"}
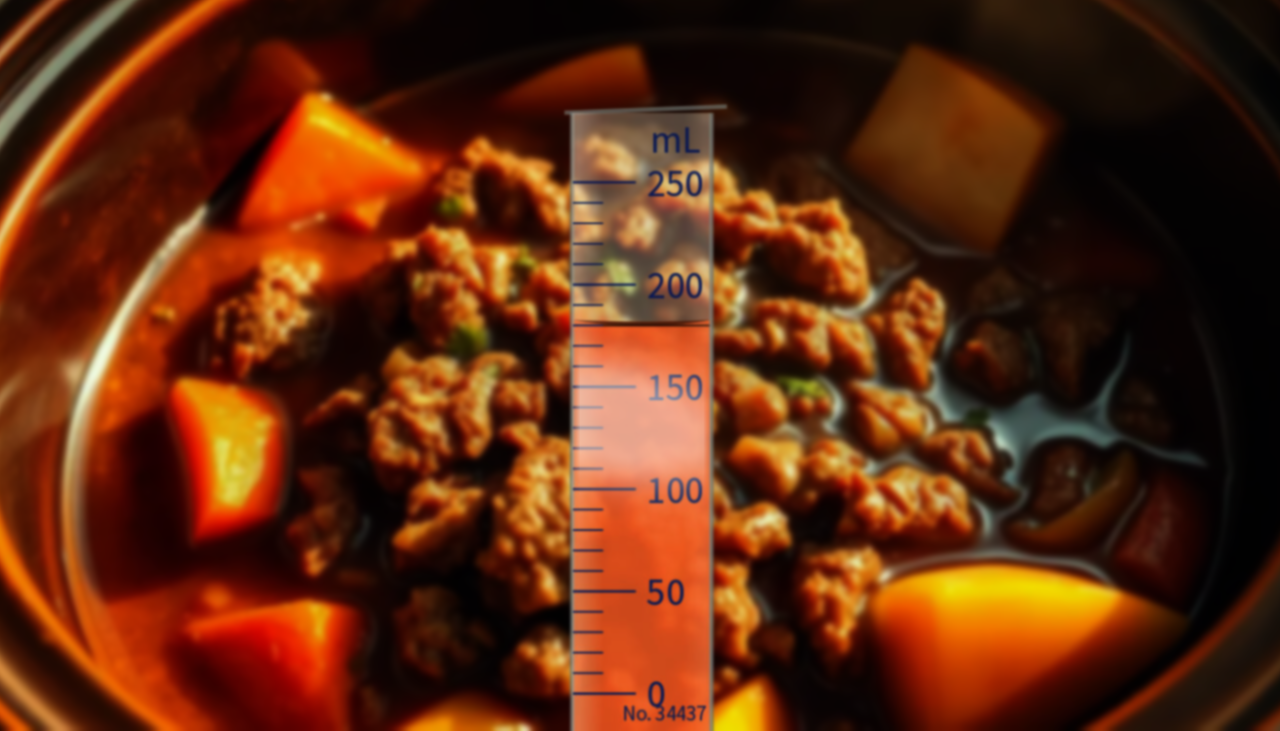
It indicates {"value": 180, "unit": "mL"}
